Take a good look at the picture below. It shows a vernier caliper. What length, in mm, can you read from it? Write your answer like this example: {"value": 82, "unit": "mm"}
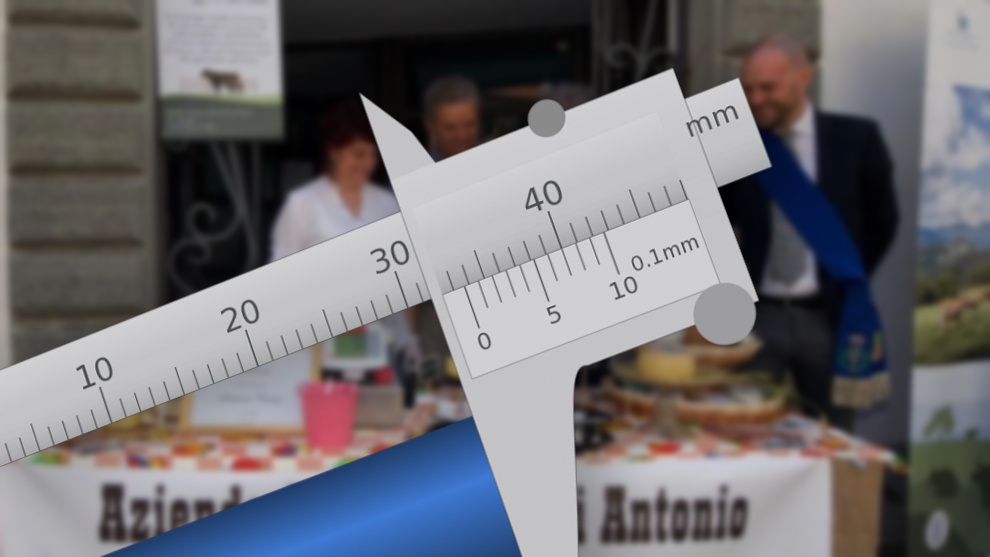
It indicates {"value": 33.7, "unit": "mm"}
